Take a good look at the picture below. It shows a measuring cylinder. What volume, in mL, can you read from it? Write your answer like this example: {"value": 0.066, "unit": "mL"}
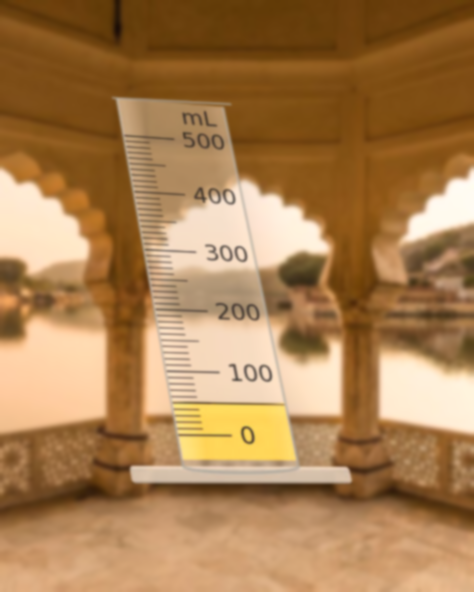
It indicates {"value": 50, "unit": "mL"}
